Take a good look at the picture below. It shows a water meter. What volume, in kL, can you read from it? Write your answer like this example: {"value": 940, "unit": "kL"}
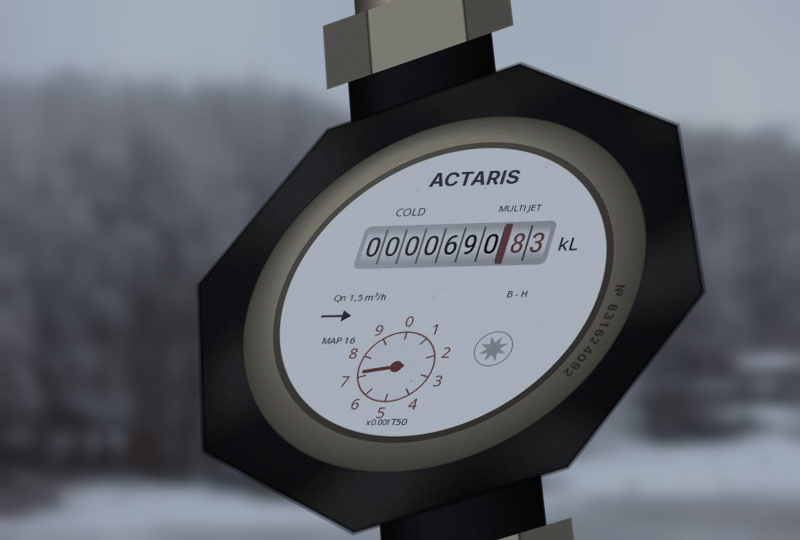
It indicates {"value": 690.837, "unit": "kL"}
